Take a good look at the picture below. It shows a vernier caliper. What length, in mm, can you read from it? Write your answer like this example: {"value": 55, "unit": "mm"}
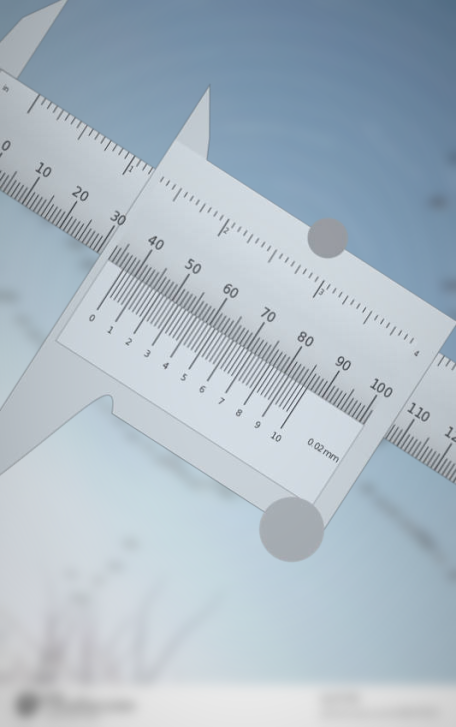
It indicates {"value": 37.0, "unit": "mm"}
